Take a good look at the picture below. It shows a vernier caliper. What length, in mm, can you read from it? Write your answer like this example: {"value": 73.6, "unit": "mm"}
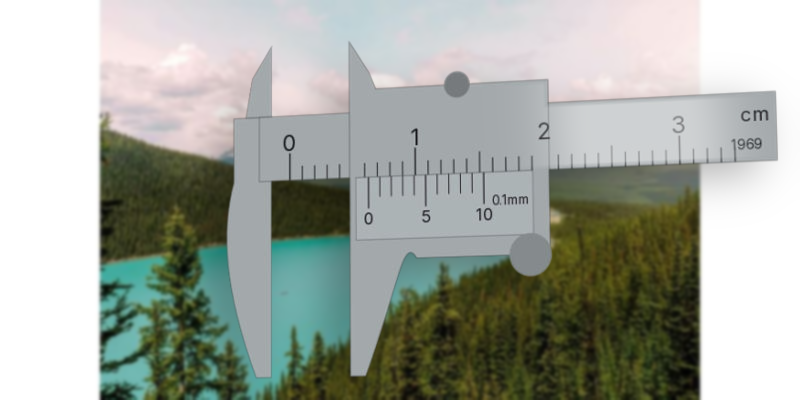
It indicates {"value": 6.3, "unit": "mm"}
